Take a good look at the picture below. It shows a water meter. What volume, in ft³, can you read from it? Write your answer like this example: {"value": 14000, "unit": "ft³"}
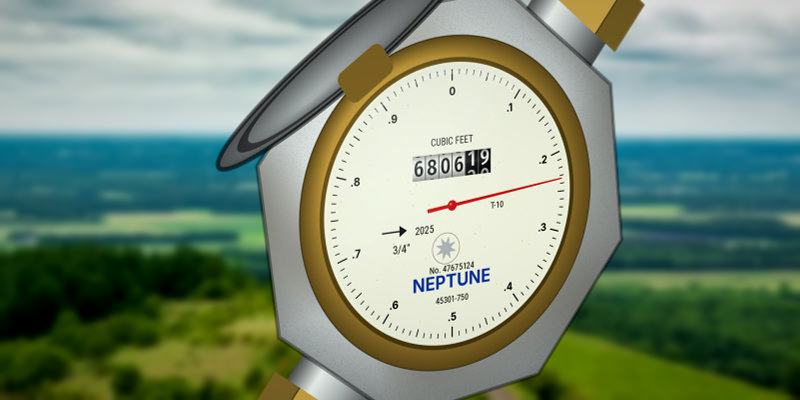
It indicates {"value": 680619.23, "unit": "ft³"}
